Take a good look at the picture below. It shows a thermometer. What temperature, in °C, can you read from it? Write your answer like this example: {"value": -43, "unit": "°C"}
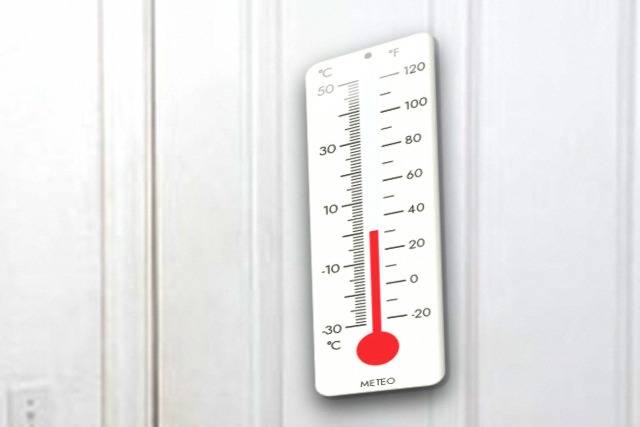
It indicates {"value": 0, "unit": "°C"}
